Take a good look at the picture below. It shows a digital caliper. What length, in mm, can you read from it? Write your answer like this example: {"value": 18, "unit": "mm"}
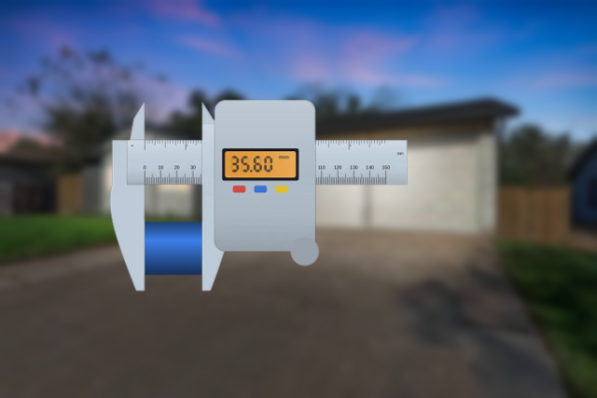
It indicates {"value": 35.60, "unit": "mm"}
